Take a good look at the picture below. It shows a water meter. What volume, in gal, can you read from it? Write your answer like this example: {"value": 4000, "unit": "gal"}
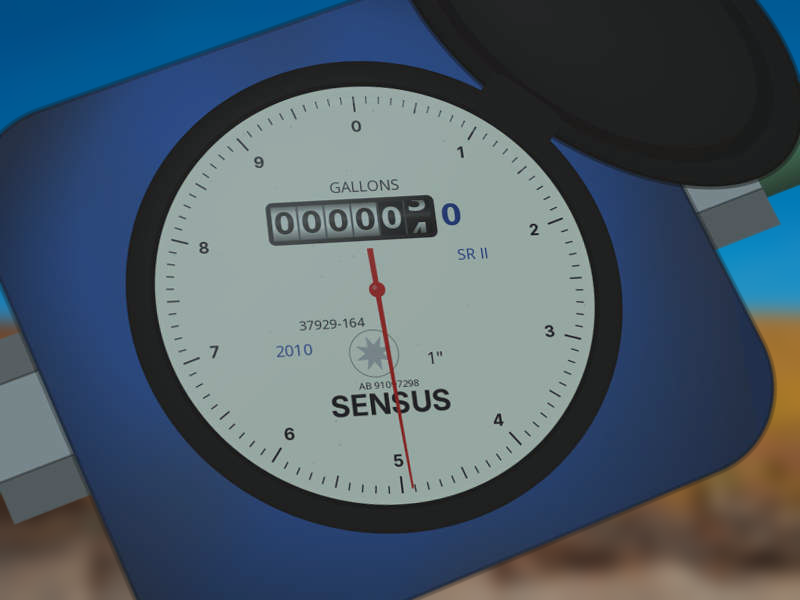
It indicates {"value": 34.9, "unit": "gal"}
